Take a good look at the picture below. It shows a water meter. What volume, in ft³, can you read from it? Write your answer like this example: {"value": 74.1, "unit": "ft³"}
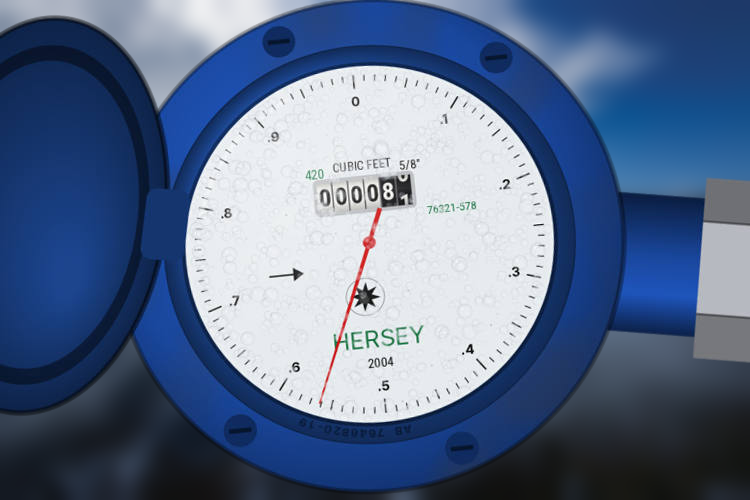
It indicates {"value": 80.56, "unit": "ft³"}
